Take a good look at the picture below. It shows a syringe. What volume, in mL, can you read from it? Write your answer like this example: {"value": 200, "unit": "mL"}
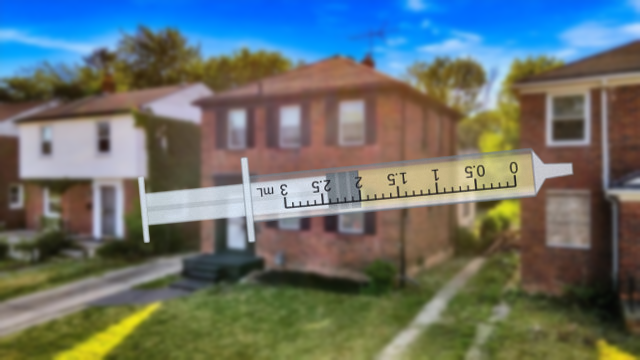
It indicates {"value": 2, "unit": "mL"}
